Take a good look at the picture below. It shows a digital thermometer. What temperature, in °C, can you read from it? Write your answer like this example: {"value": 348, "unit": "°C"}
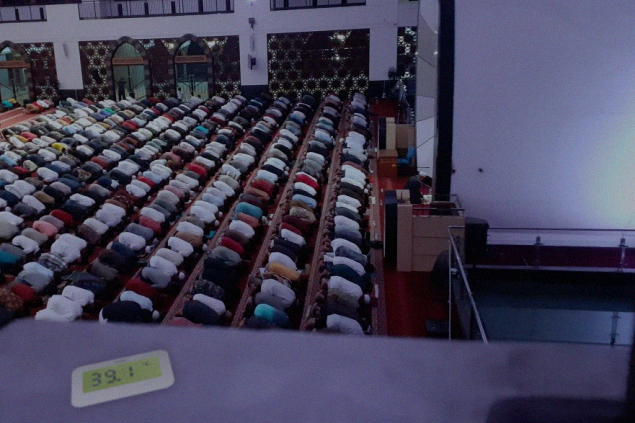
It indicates {"value": 39.1, "unit": "°C"}
